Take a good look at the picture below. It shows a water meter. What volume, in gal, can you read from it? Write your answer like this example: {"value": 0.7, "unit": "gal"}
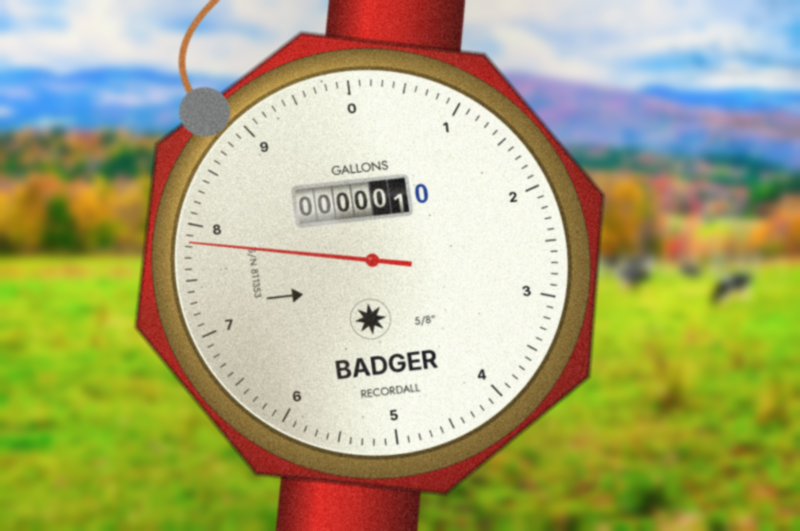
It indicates {"value": 7.8, "unit": "gal"}
